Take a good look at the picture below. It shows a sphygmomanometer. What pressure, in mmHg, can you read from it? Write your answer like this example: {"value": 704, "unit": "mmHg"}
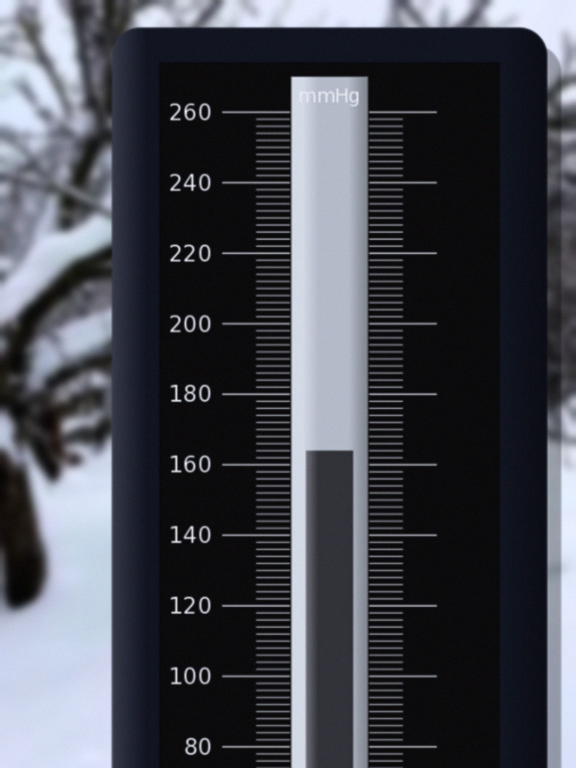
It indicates {"value": 164, "unit": "mmHg"}
